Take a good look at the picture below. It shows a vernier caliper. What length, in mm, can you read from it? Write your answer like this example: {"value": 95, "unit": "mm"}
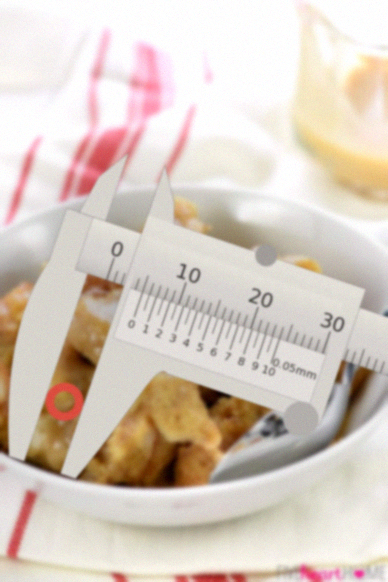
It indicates {"value": 5.0, "unit": "mm"}
